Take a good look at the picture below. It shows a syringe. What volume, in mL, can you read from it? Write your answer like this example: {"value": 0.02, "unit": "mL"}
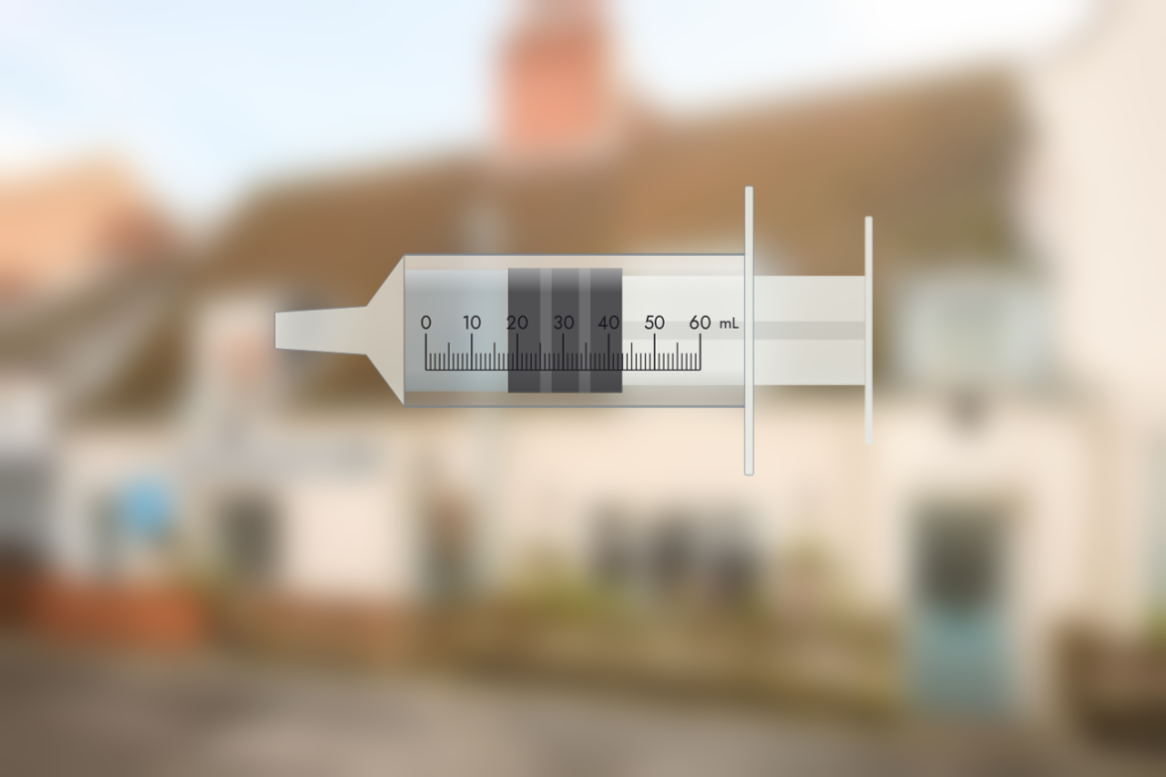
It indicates {"value": 18, "unit": "mL"}
